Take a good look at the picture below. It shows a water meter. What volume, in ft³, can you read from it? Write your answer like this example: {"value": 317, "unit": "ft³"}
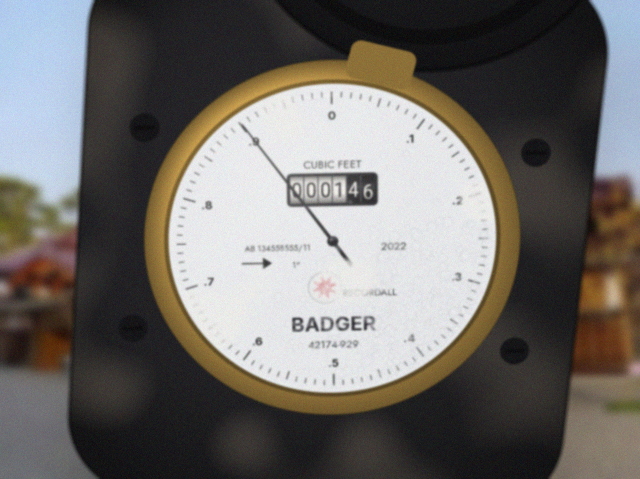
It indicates {"value": 145.90, "unit": "ft³"}
